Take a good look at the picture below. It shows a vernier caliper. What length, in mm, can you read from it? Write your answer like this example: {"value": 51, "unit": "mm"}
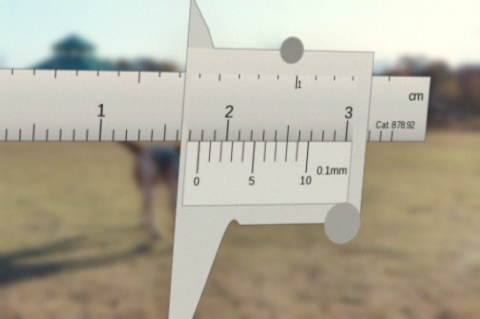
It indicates {"value": 17.8, "unit": "mm"}
